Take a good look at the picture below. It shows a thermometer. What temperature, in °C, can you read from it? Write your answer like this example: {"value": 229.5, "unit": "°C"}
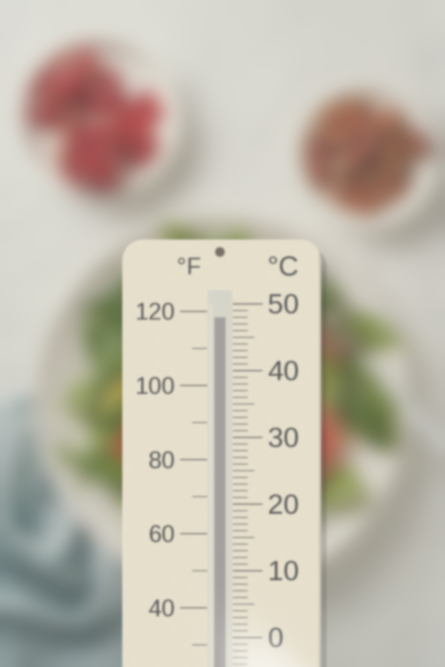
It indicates {"value": 48, "unit": "°C"}
